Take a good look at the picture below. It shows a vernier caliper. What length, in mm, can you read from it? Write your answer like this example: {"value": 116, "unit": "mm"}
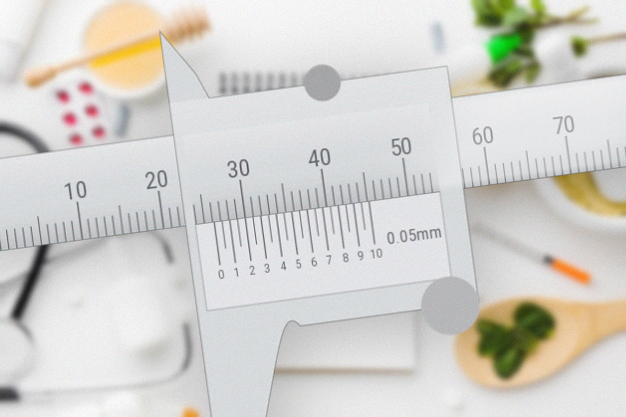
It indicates {"value": 26.2, "unit": "mm"}
